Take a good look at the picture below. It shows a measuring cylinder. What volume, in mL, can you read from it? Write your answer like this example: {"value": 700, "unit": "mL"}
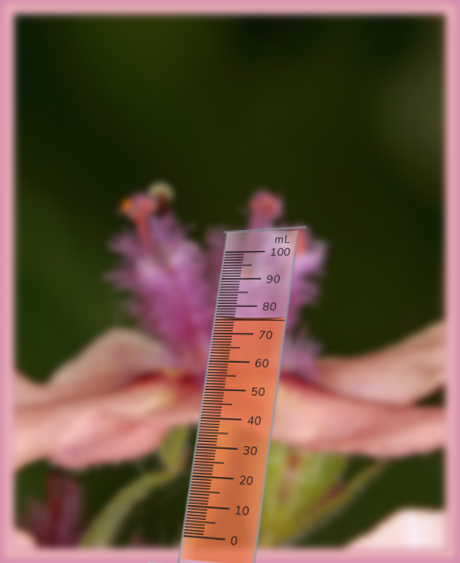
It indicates {"value": 75, "unit": "mL"}
